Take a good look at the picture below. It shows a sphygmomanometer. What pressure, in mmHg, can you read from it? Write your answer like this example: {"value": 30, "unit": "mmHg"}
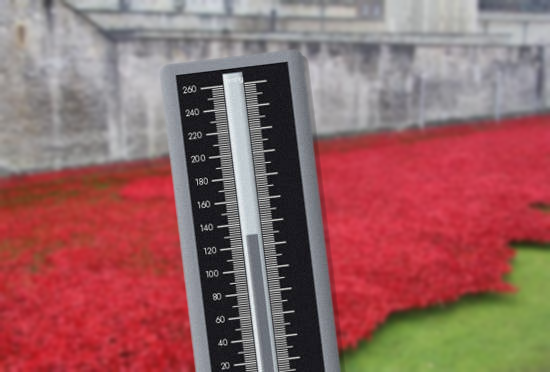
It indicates {"value": 130, "unit": "mmHg"}
